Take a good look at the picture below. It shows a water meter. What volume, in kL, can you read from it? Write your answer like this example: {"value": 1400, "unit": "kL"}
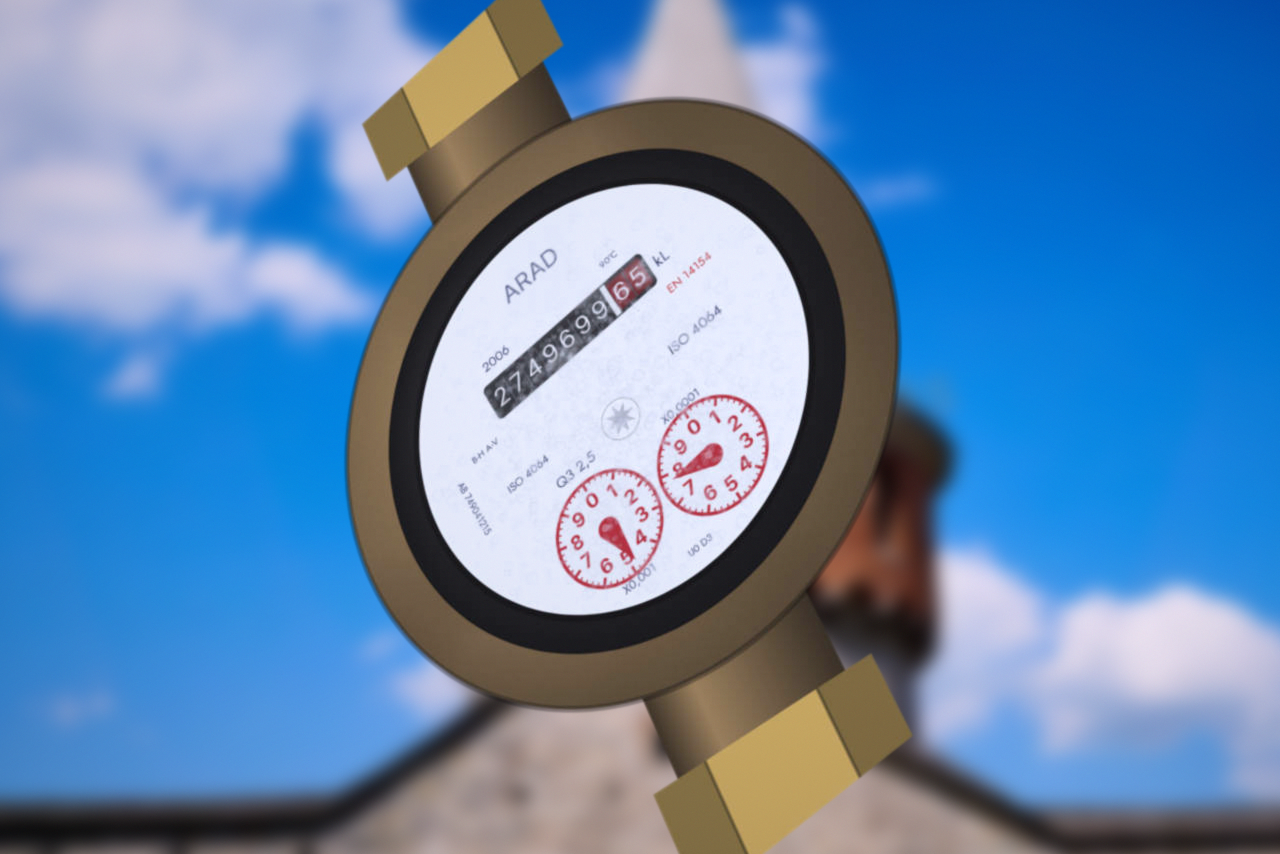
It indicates {"value": 2749699.6547, "unit": "kL"}
